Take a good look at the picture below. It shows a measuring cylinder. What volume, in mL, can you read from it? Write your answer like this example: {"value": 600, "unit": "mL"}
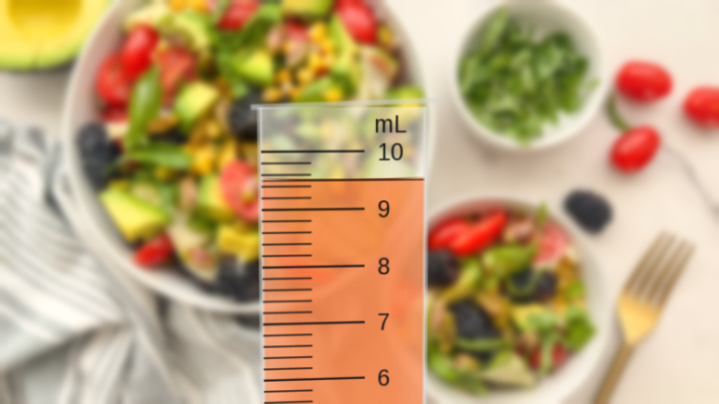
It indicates {"value": 9.5, "unit": "mL"}
